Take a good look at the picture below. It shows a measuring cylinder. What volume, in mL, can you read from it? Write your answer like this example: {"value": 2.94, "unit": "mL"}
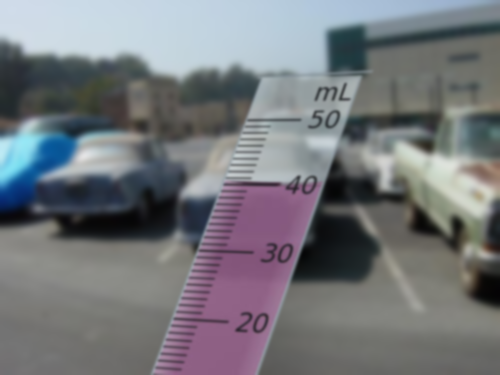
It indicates {"value": 40, "unit": "mL"}
